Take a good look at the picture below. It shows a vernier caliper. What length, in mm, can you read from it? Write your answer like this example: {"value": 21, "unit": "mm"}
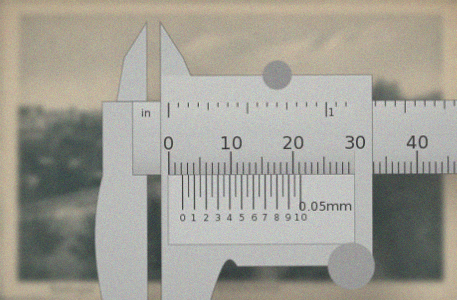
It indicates {"value": 2.2, "unit": "mm"}
